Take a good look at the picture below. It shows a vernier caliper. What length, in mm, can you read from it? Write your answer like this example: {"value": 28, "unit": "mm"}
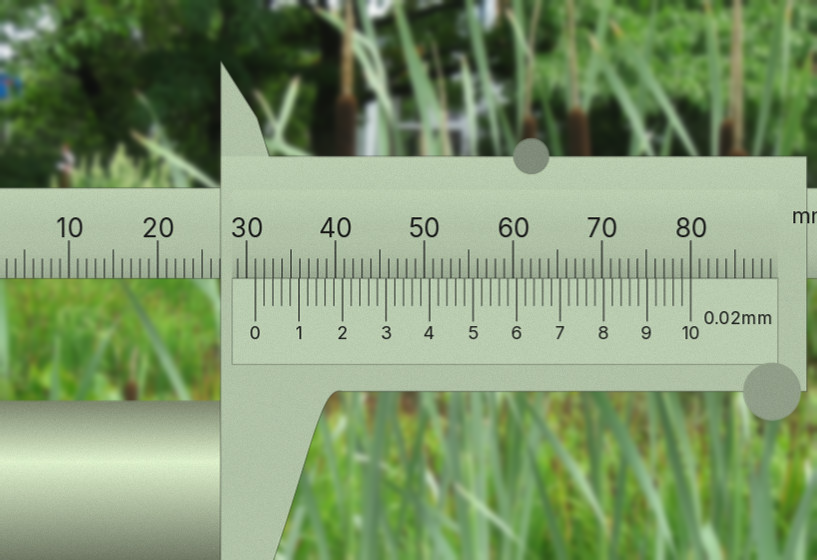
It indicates {"value": 31.0, "unit": "mm"}
